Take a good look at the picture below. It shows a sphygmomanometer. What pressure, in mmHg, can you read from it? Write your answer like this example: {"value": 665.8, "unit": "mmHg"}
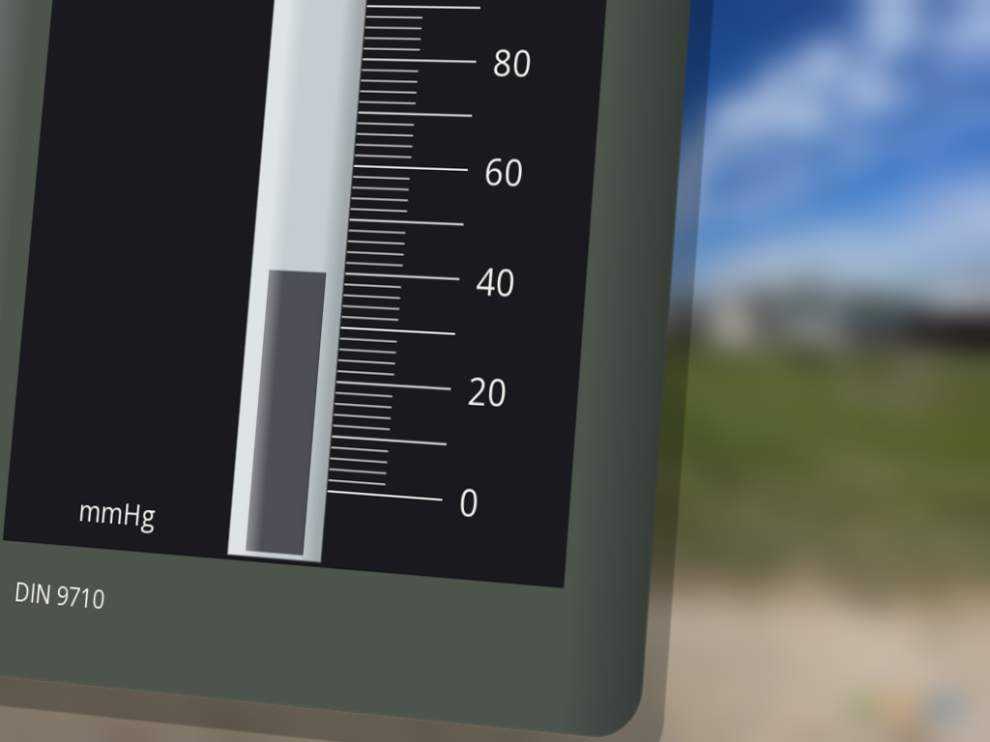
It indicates {"value": 40, "unit": "mmHg"}
